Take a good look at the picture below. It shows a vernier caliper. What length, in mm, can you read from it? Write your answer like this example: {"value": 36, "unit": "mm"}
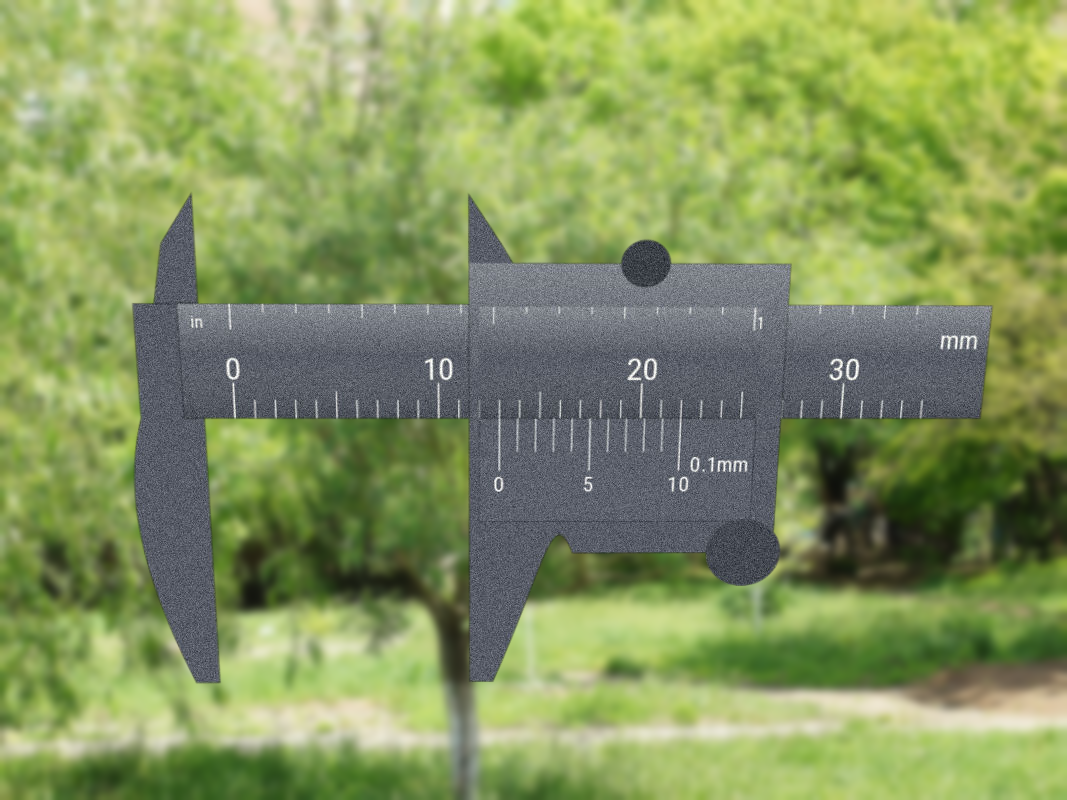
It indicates {"value": 13.0, "unit": "mm"}
